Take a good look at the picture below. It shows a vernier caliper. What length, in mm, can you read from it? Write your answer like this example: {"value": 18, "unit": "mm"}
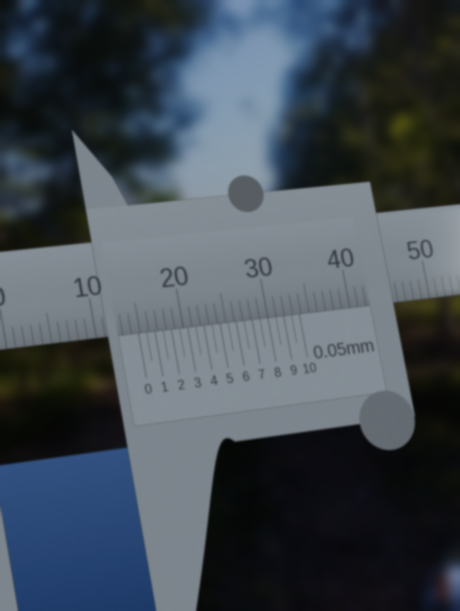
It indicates {"value": 14.8, "unit": "mm"}
